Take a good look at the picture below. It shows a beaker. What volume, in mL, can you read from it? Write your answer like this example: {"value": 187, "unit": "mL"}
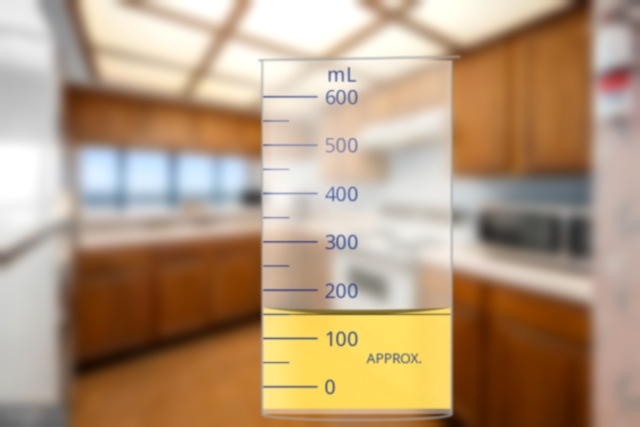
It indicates {"value": 150, "unit": "mL"}
